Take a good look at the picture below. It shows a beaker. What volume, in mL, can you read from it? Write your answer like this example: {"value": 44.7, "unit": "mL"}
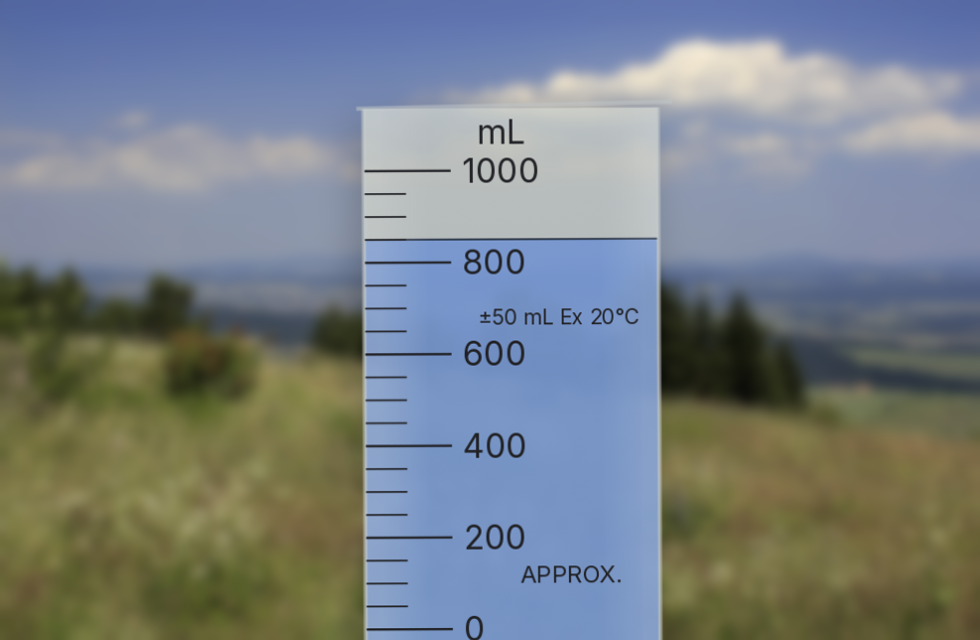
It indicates {"value": 850, "unit": "mL"}
